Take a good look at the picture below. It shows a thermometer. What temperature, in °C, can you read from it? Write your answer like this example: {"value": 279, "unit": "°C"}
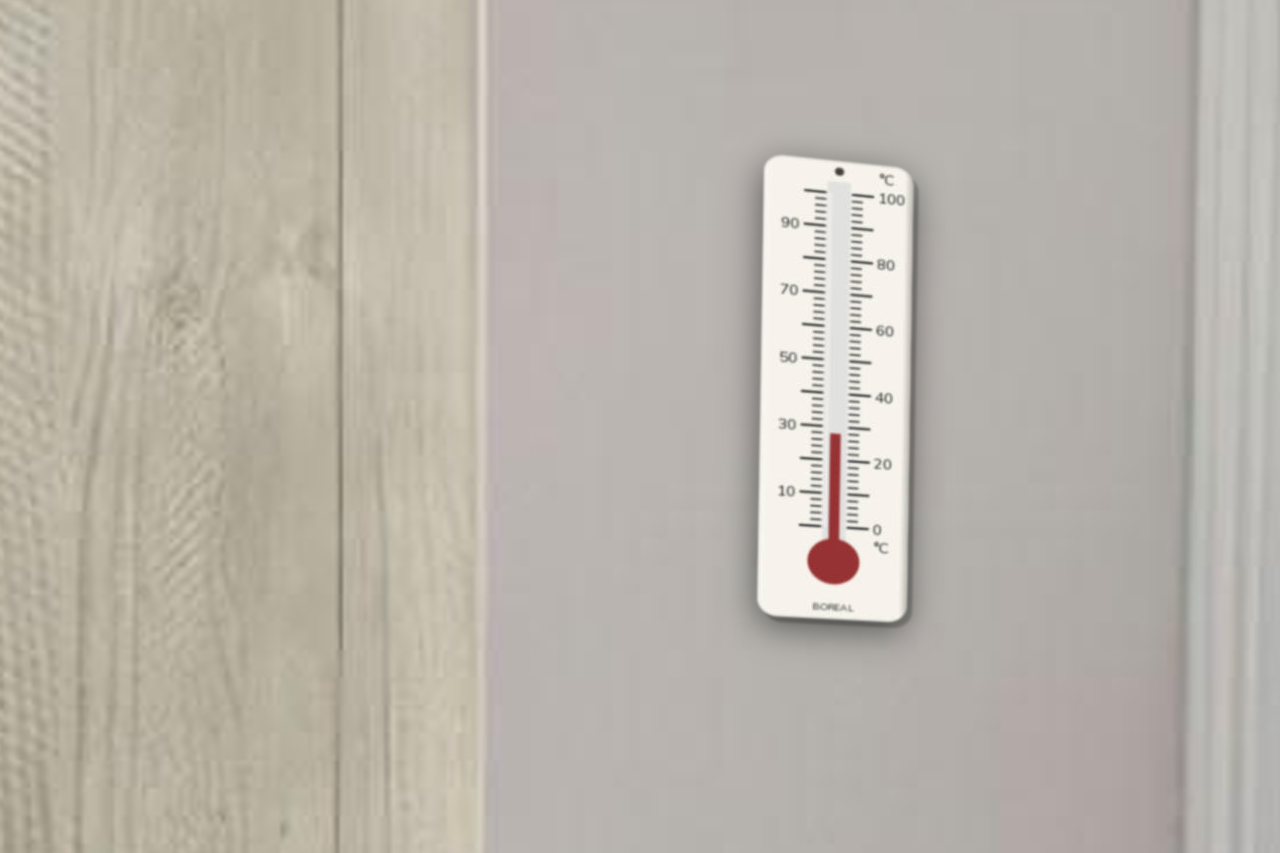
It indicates {"value": 28, "unit": "°C"}
